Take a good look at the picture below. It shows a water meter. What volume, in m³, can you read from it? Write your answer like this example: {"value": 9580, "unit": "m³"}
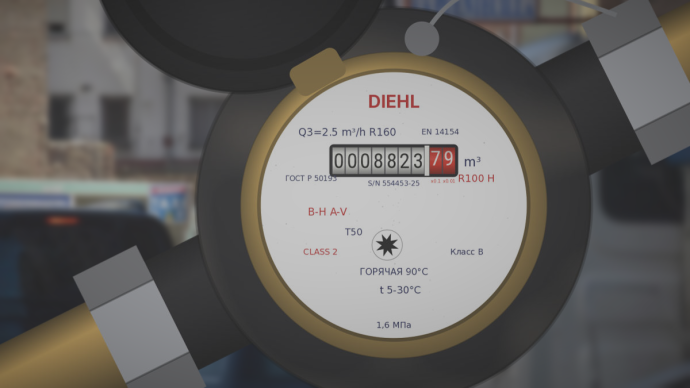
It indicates {"value": 8823.79, "unit": "m³"}
